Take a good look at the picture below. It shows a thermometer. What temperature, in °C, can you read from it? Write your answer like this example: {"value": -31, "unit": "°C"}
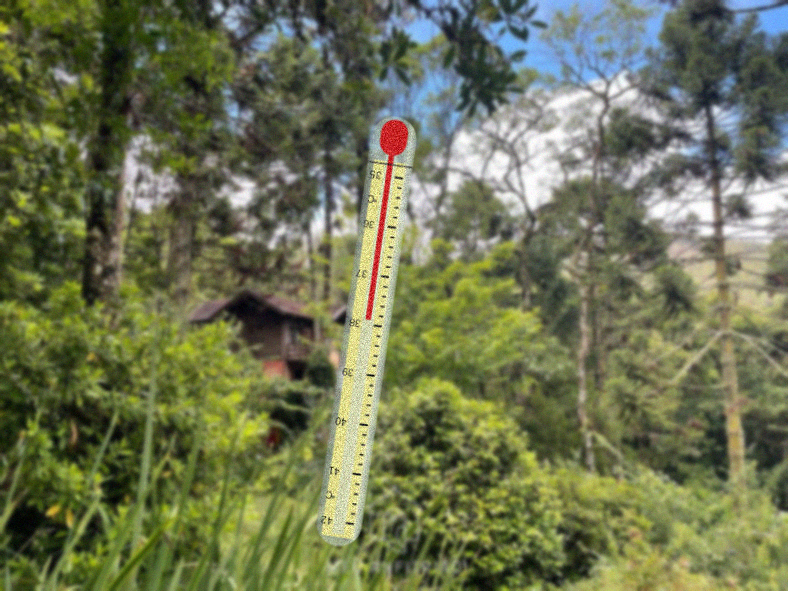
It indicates {"value": 37.9, "unit": "°C"}
